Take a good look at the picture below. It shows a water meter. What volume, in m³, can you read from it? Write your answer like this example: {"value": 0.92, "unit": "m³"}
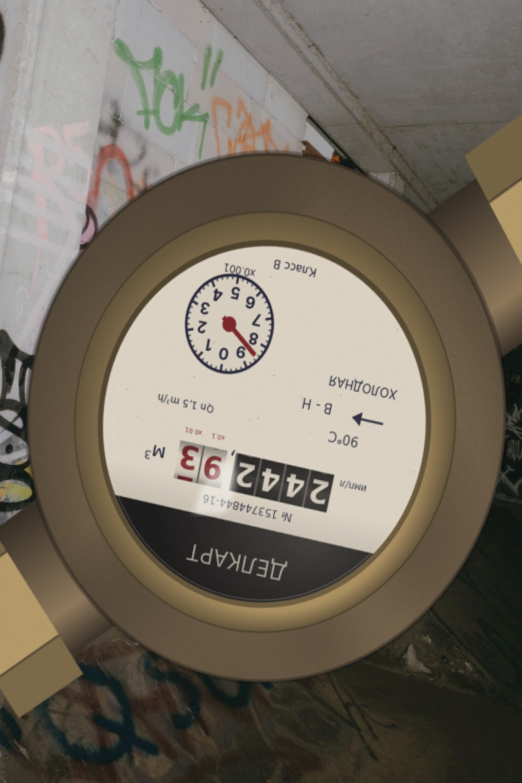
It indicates {"value": 2442.928, "unit": "m³"}
